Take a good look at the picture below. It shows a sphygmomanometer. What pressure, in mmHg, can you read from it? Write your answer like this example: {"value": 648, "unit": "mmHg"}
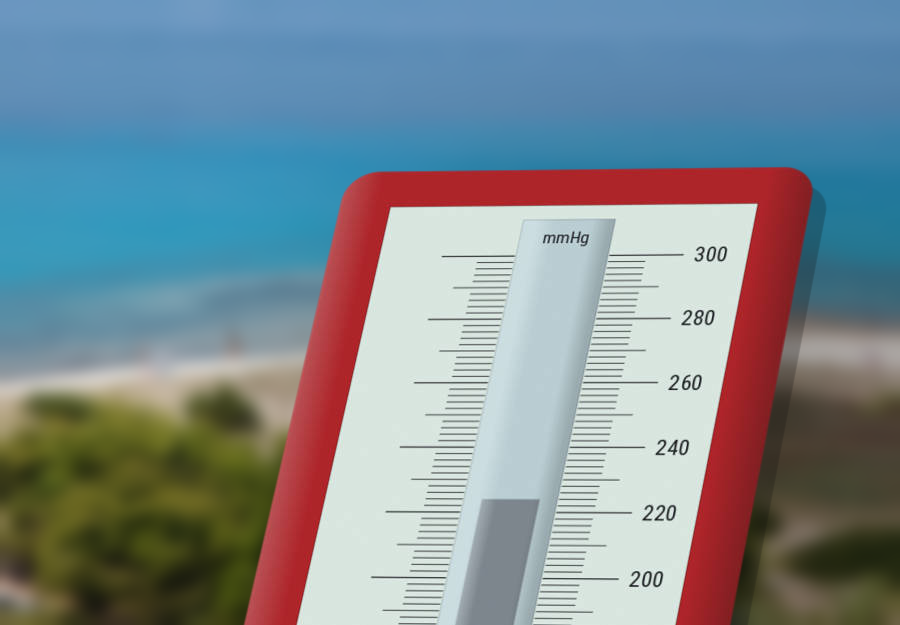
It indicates {"value": 224, "unit": "mmHg"}
